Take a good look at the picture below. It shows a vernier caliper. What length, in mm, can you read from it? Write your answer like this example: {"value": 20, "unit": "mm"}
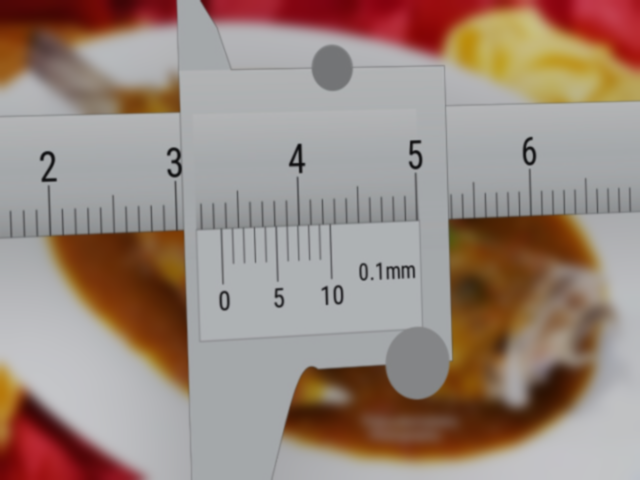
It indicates {"value": 33.6, "unit": "mm"}
